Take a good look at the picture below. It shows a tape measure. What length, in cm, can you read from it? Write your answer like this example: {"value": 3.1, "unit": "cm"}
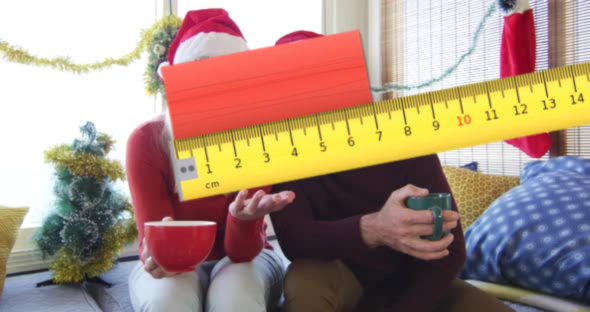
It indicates {"value": 7, "unit": "cm"}
